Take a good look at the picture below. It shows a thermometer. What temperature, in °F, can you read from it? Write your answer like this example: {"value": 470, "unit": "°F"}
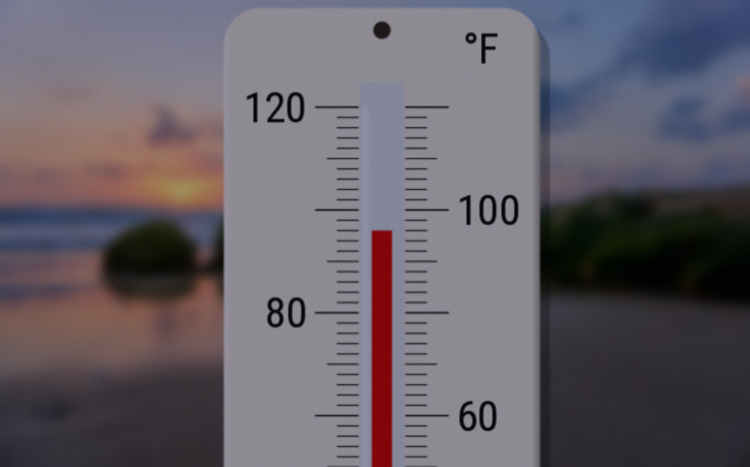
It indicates {"value": 96, "unit": "°F"}
